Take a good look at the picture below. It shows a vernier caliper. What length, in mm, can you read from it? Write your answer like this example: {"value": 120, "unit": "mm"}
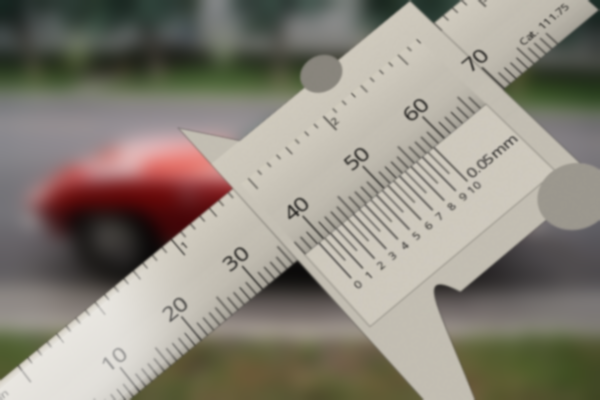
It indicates {"value": 39.2, "unit": "mm"}
